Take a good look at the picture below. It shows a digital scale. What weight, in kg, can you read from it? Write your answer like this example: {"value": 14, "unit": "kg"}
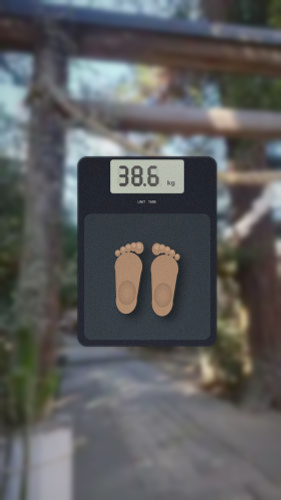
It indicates {"value": 38.6, "unit": "kg"}
